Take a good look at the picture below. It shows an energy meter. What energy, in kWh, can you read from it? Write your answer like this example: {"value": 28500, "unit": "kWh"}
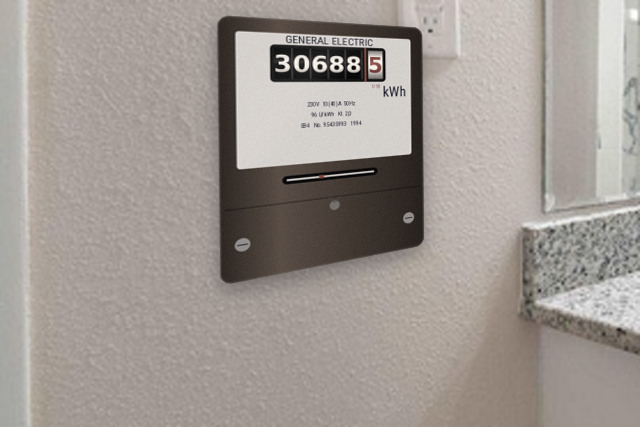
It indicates {"value": 30688.5, "unit": "kWh"}
